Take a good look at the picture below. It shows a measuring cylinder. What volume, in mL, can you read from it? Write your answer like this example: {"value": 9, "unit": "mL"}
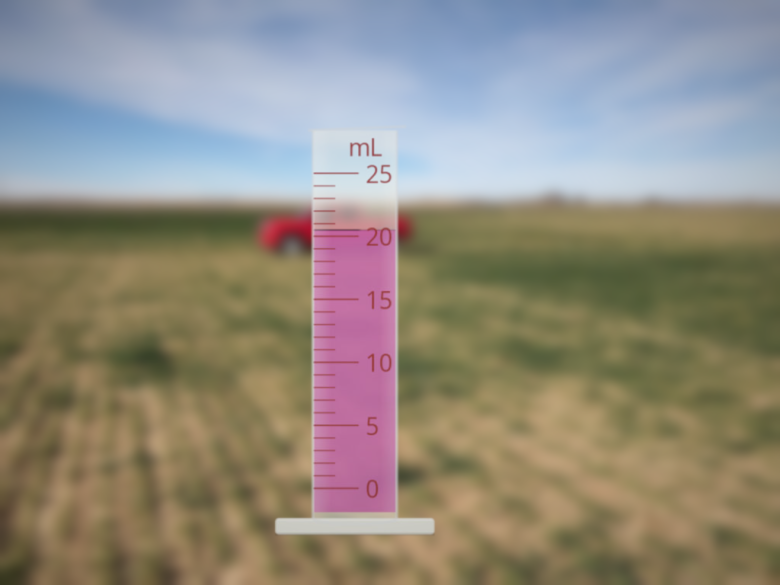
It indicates {"value": 20.5, "unit": "mL"}
